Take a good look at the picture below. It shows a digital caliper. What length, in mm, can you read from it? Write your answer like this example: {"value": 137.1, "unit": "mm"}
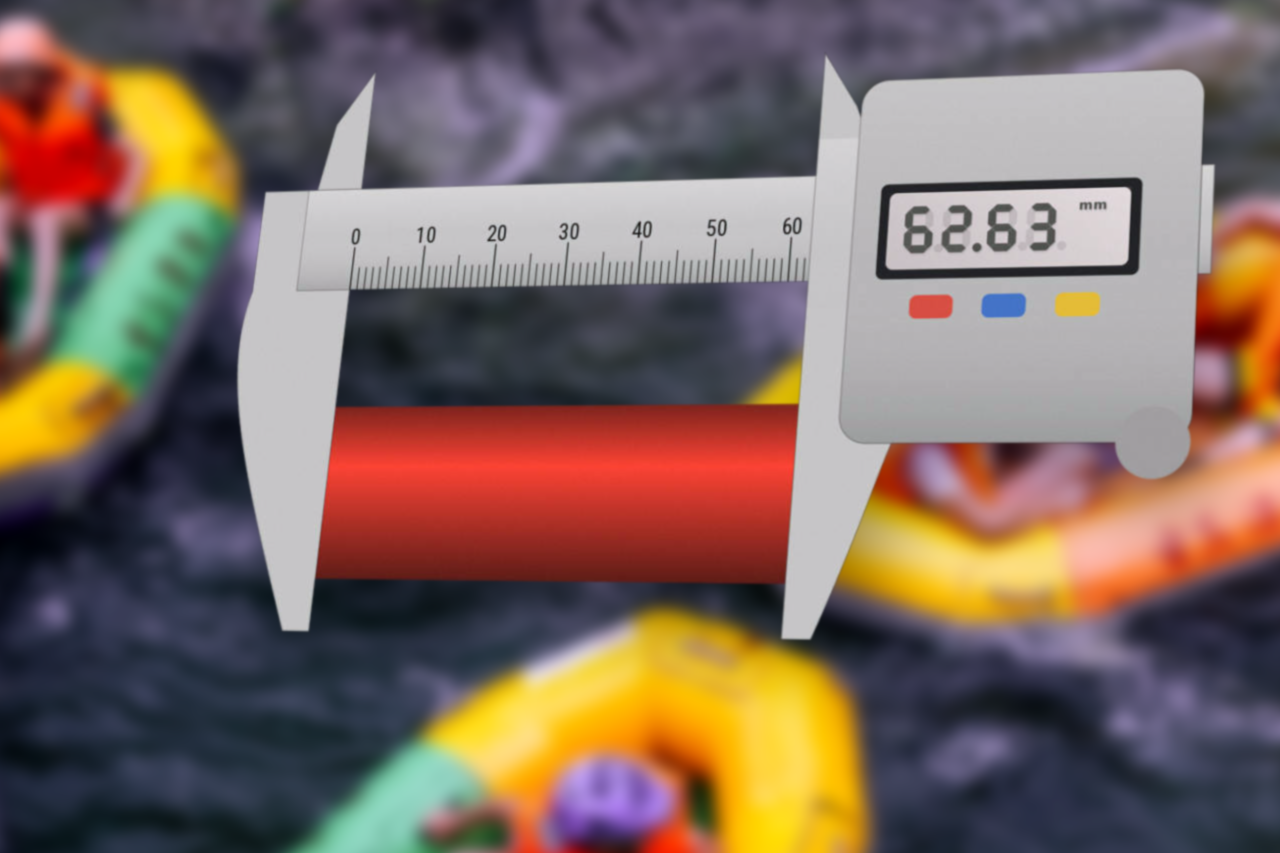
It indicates {"value": 62.63, "unit": "mm"}
